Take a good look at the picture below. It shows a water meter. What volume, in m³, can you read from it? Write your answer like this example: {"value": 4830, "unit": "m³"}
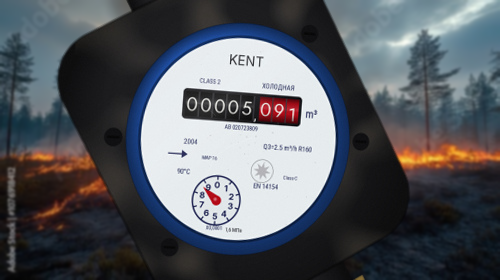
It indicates {"value": 5.0908, "unit": "m³"}
